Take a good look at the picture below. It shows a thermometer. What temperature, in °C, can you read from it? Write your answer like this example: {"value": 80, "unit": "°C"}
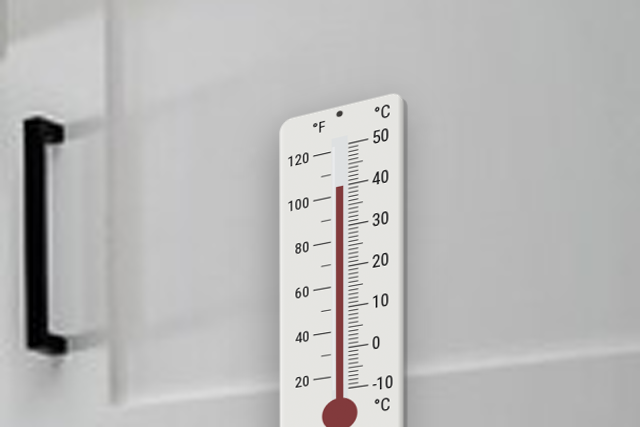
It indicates {"value": 40, "unit": "°C"}
